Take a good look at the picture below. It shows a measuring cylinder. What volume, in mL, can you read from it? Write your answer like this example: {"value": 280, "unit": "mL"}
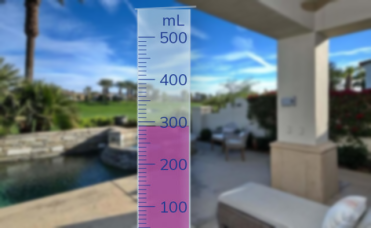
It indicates {"value": 290, "unit": "mL"}
